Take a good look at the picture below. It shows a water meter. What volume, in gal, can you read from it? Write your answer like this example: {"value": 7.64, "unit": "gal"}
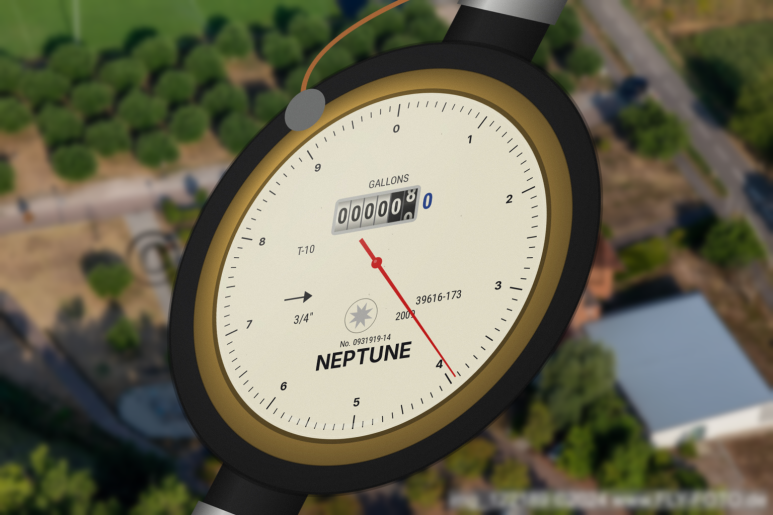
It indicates {"value": 83.9, "unit": "gal"}
